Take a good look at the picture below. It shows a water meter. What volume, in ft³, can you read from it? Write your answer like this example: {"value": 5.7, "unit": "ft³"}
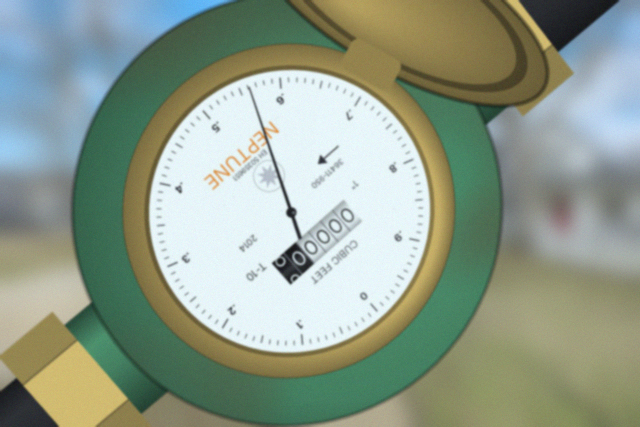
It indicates {"value": 8.56, "unit": "ft³"}
